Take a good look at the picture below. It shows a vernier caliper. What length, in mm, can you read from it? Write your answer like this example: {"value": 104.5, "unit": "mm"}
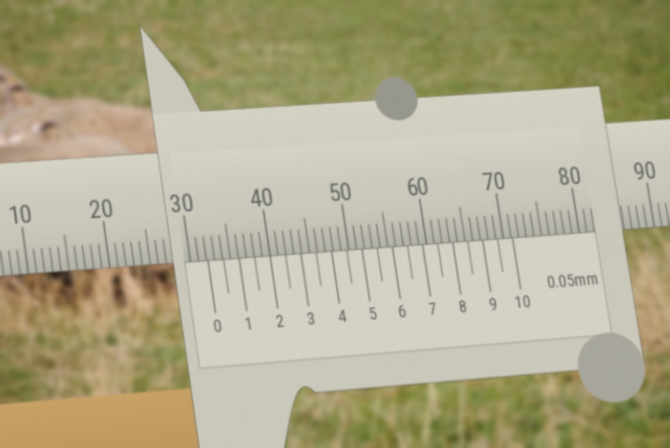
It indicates {"value": 32.2, "unit": "mm"}
